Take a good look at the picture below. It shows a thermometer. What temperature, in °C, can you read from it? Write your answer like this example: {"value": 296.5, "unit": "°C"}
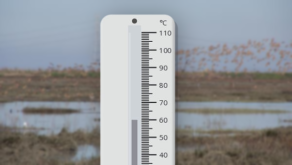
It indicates {"value": 60, "unit": "°C"}
